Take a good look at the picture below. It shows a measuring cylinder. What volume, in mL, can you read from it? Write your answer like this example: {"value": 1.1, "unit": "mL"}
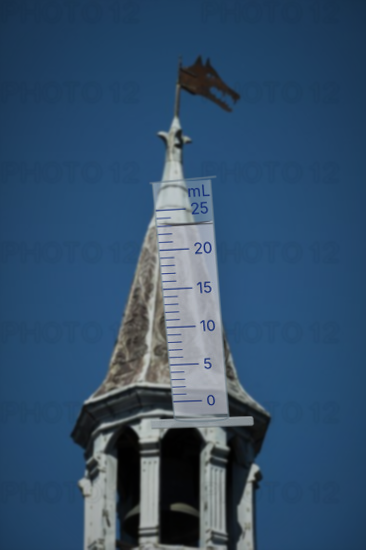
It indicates {"value": 23, "unit": "mL"}
